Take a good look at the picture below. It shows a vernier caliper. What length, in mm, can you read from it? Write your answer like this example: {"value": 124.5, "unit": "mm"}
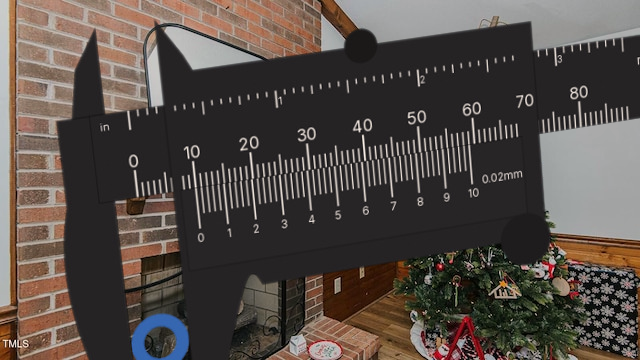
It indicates {"value": 10.0, "unit": "mm"}
